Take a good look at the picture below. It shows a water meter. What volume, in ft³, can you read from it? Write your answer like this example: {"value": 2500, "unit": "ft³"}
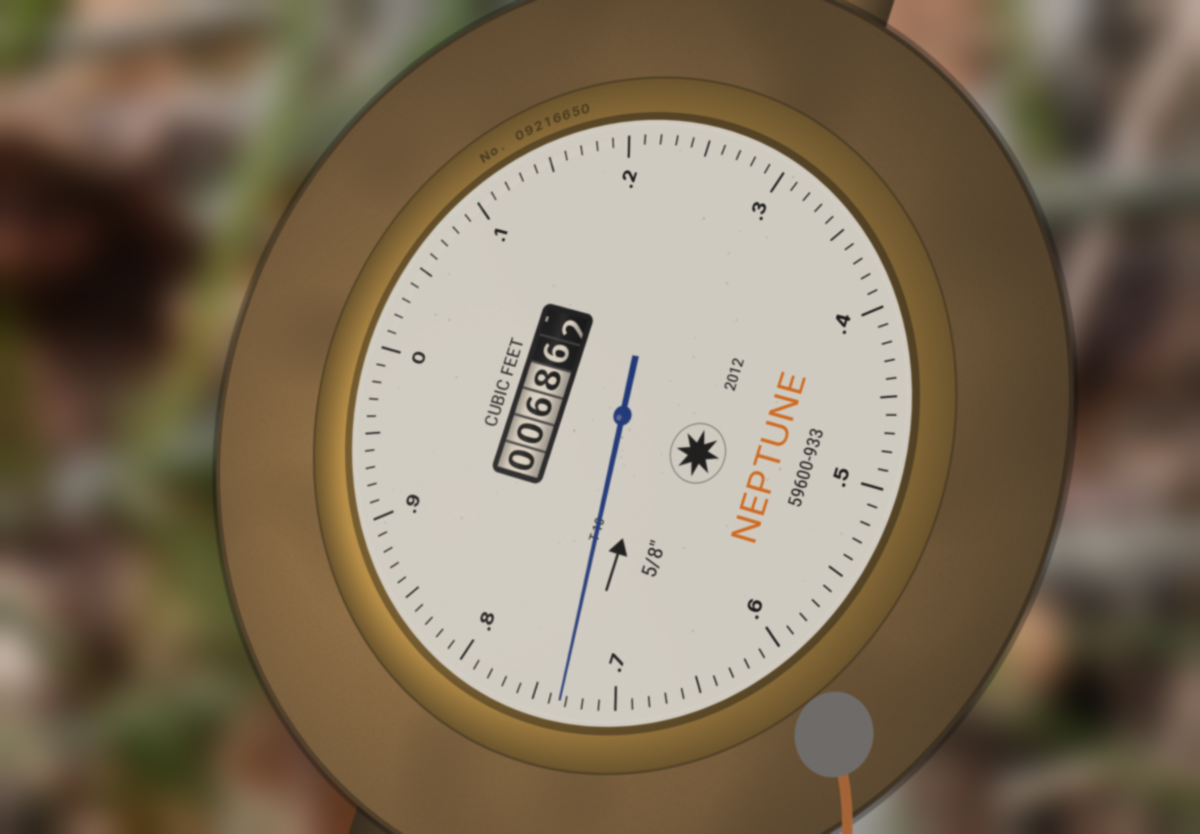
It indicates {"value": 6861.73, "unit": "ft³"}
